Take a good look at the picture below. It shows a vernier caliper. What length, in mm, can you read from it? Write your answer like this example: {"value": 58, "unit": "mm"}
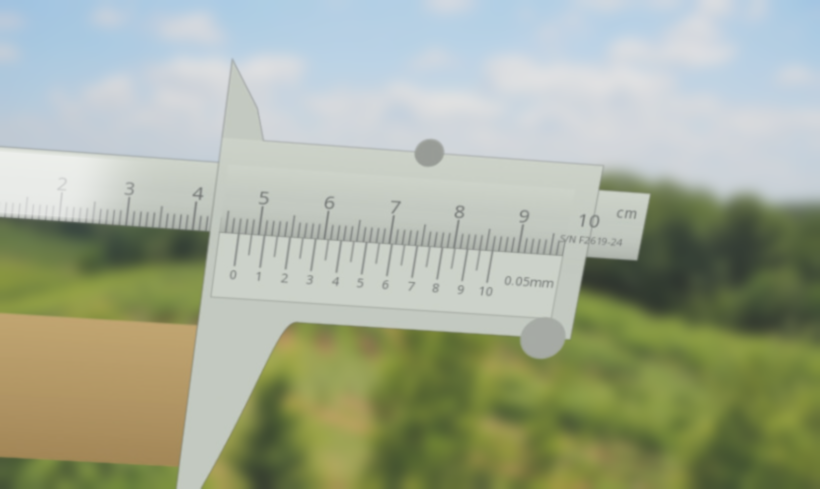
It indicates {"value": 47.0, "unit": "mm"}
